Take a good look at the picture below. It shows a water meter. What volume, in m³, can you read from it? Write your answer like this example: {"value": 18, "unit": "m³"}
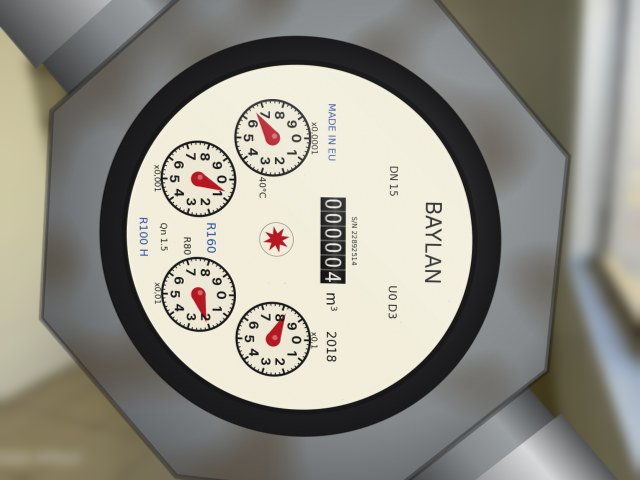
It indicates {"value": 4.8206, "unit": "m³"}
